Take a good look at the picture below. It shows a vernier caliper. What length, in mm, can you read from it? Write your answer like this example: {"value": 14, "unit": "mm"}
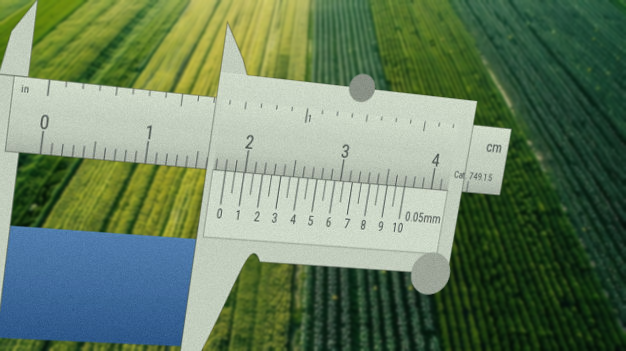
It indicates {"value": 18.0, "unit": "mm"}
